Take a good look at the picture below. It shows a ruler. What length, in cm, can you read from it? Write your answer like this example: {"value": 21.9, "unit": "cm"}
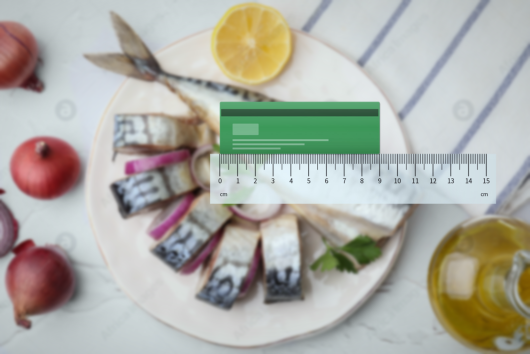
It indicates {"value": 9, "unit": "cm"}
